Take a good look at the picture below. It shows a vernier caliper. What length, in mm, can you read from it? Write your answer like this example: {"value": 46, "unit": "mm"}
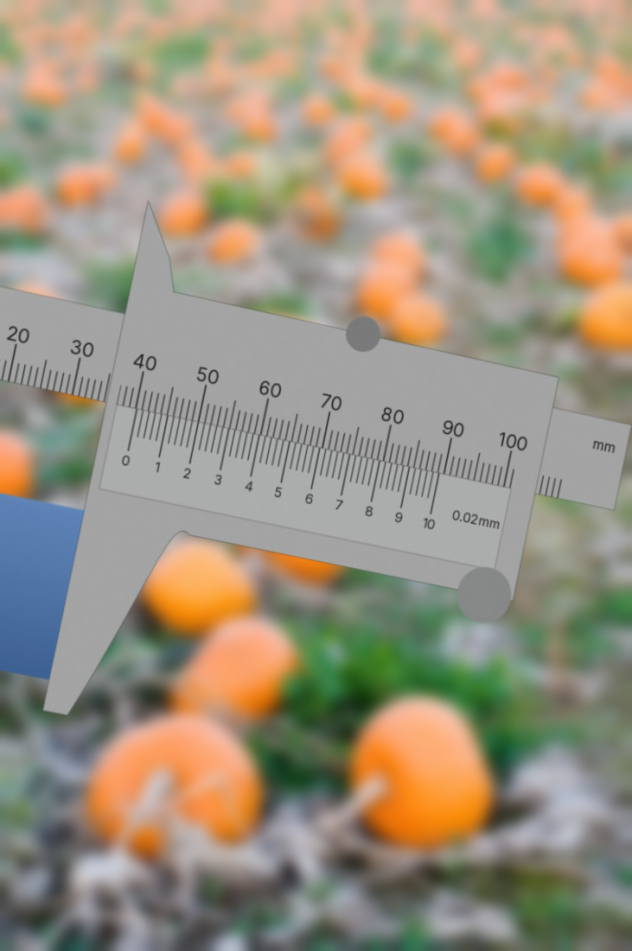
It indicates {"value": 40.2, "unit": "mm"}
